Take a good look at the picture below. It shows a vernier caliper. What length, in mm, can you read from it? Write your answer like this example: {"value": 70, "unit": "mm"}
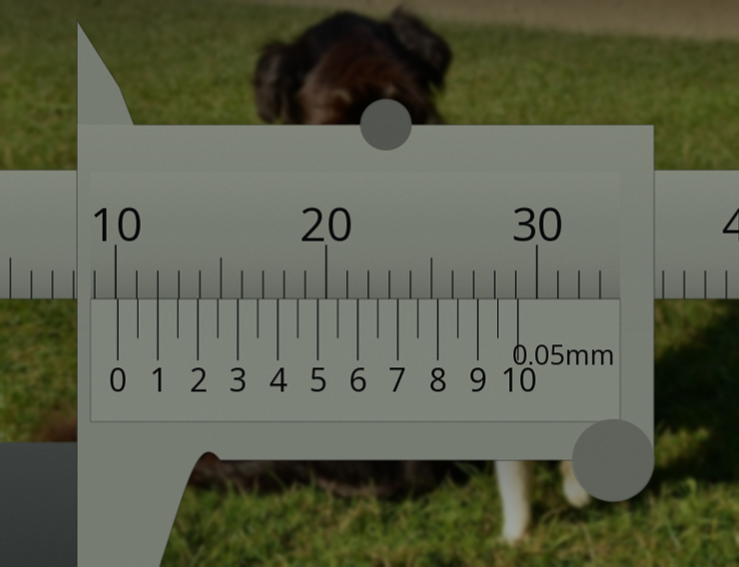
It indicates {"value": 10.1, "unit": "mm"}
